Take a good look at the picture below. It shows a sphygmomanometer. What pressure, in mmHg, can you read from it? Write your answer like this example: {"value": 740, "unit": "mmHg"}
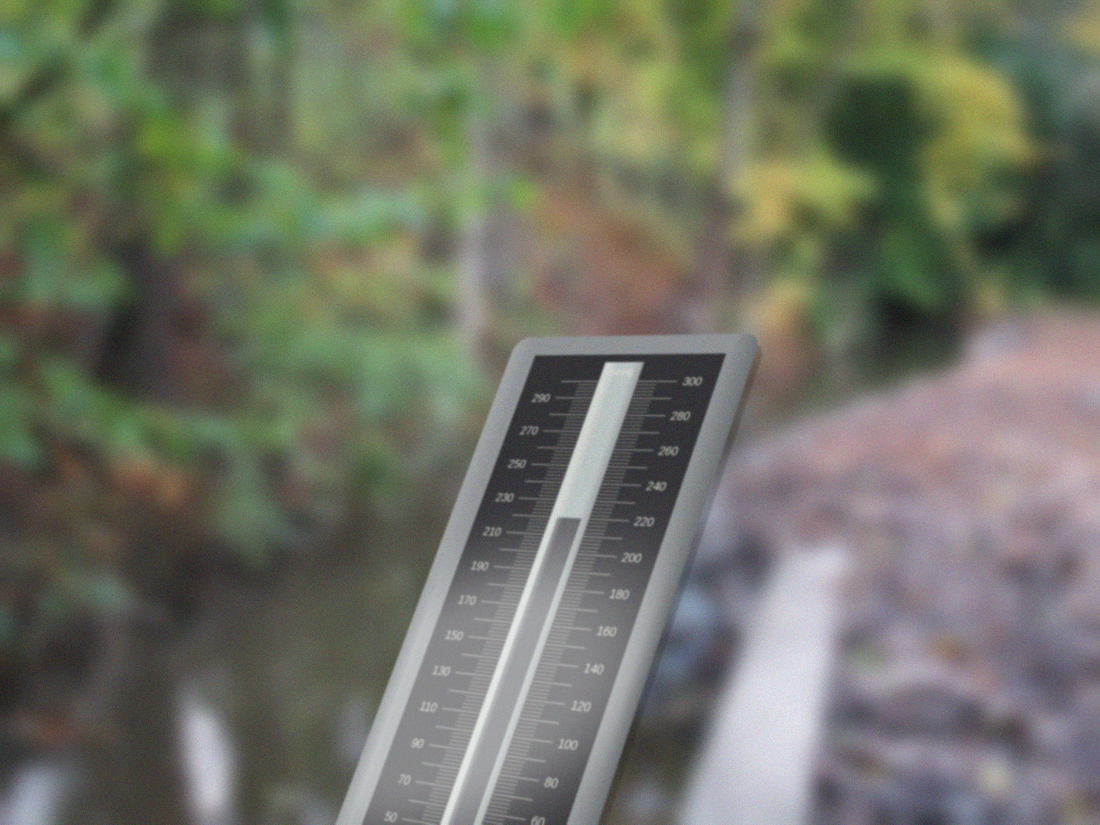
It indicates {"value": 220, "unit": "mmHg"}
